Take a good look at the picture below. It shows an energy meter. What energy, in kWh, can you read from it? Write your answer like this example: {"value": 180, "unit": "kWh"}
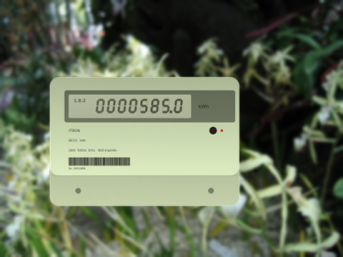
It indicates {"value": 585.0, "unit": "kWh"}
